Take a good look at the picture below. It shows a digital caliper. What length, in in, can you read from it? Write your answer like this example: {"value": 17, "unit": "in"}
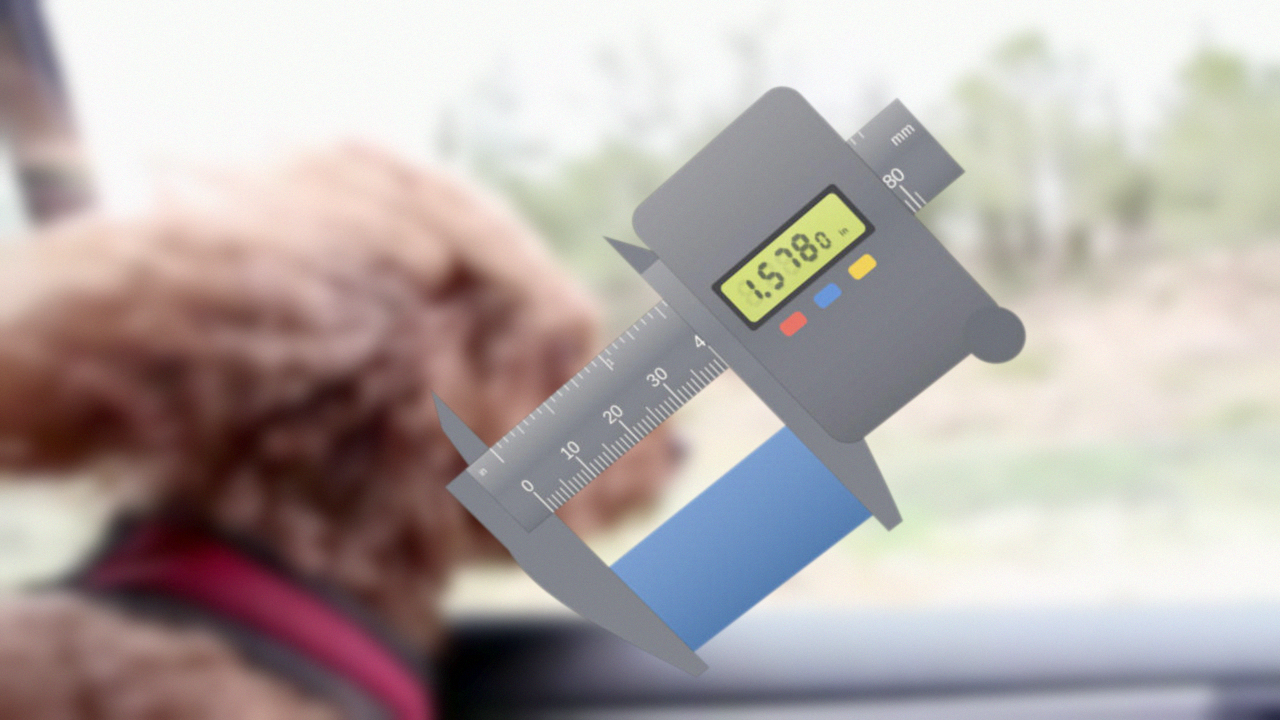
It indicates {"value": 1.5780, "unit": "in"}
